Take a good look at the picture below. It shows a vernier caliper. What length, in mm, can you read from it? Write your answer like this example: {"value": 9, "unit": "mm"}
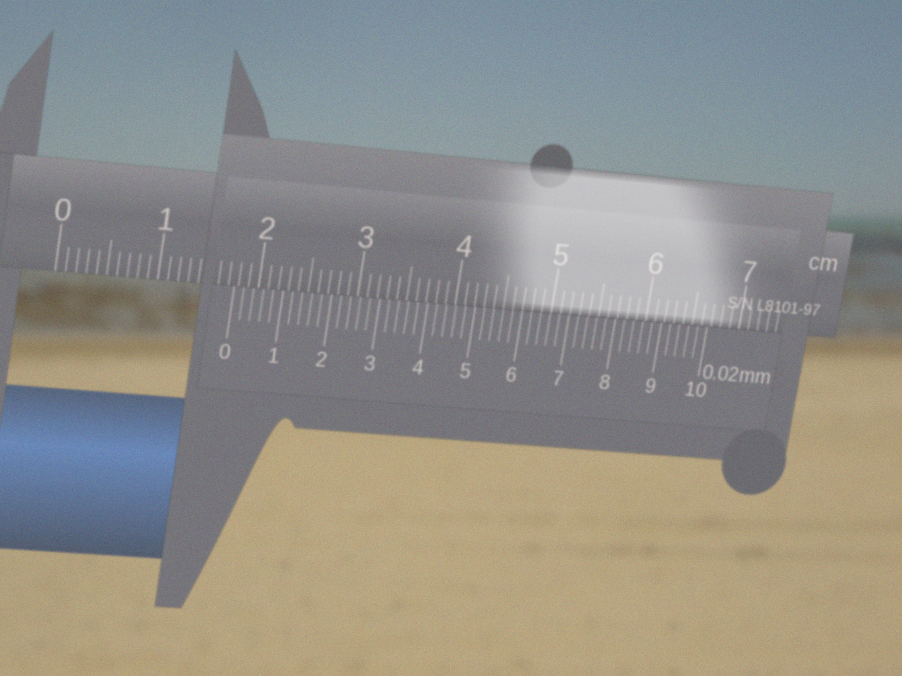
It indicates {"value": 17.6, "unit": "mm"}
